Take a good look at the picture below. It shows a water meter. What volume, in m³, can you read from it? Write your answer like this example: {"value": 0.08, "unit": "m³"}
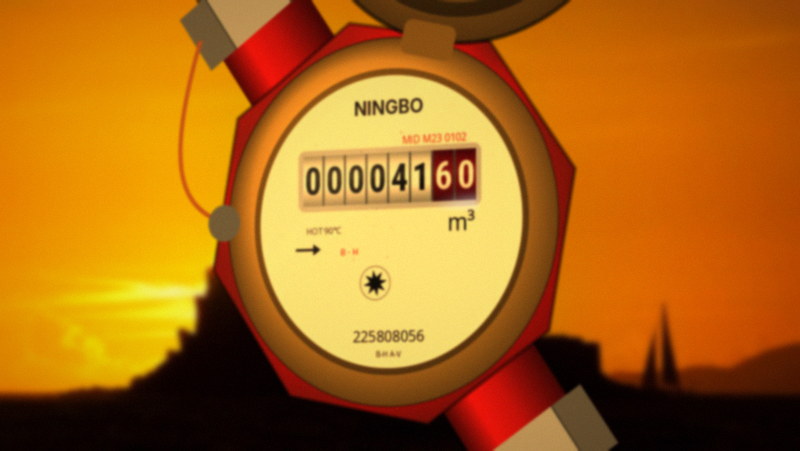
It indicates {"value": 41.60, "unit": "m³"}
